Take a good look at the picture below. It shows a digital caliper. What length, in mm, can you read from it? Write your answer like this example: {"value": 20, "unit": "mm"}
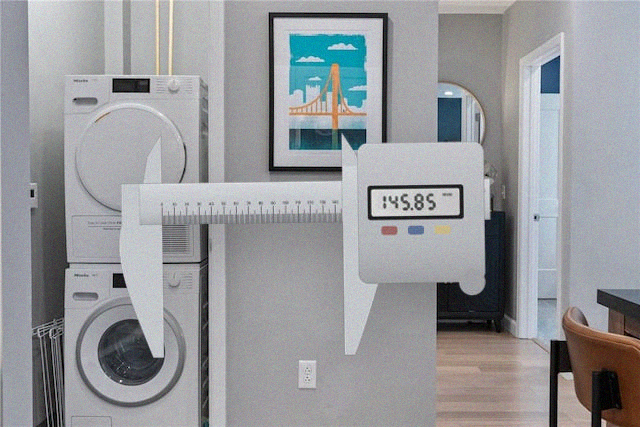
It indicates {"value": 145.85, "unit": "mm"}
